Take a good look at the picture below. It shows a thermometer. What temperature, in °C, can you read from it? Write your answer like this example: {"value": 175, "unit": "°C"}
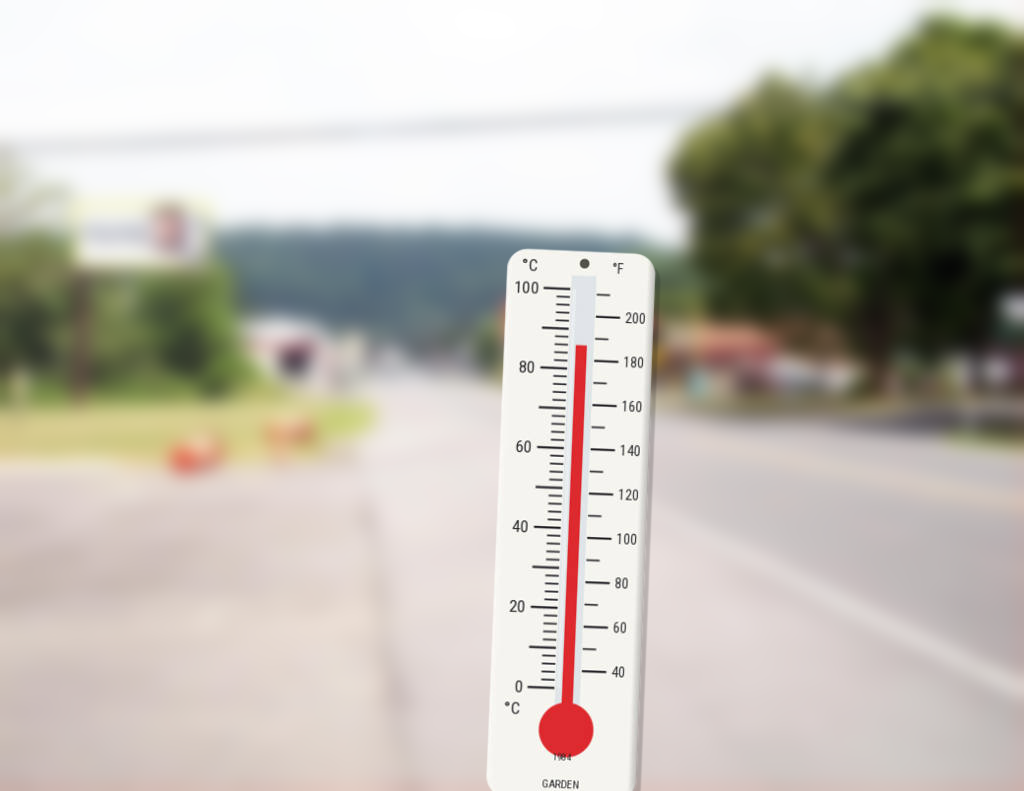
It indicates {"value": 86, "unit": "°C"}
